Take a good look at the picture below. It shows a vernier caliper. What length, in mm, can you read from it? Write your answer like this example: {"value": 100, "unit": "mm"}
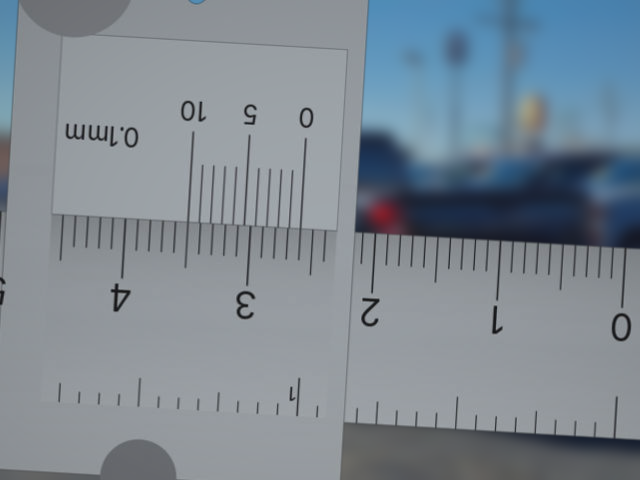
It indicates {"value": 26.0, "unit": "mm"}
